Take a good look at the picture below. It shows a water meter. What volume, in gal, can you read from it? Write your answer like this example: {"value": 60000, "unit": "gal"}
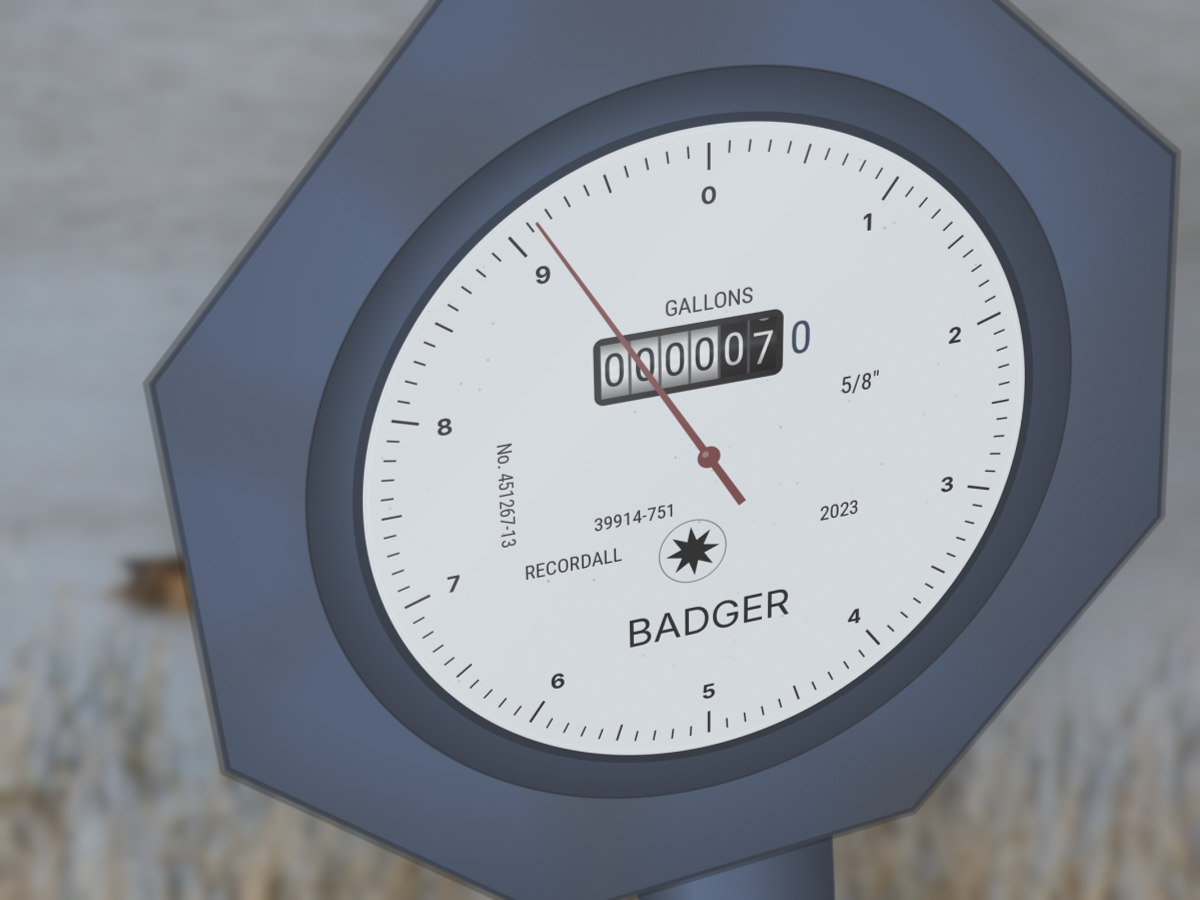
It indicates {"value": 69.1, "unit": "gal"}
